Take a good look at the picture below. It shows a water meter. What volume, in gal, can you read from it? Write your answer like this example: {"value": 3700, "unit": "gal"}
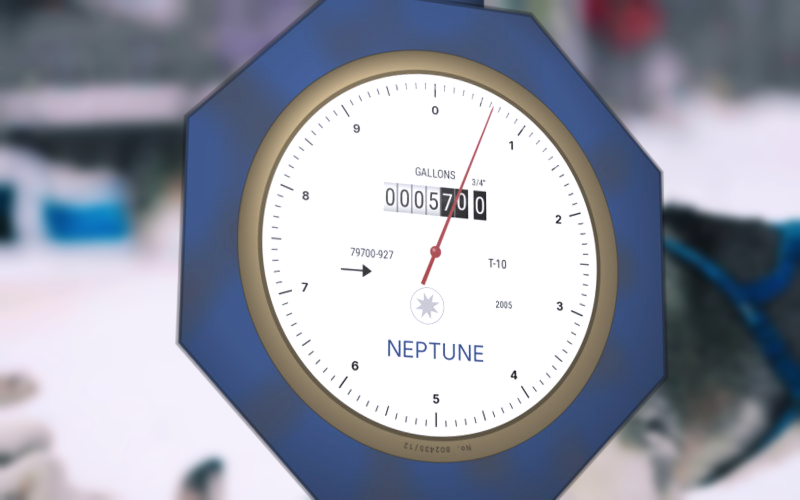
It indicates {"value": 5700.6, "unit": "gal"}
